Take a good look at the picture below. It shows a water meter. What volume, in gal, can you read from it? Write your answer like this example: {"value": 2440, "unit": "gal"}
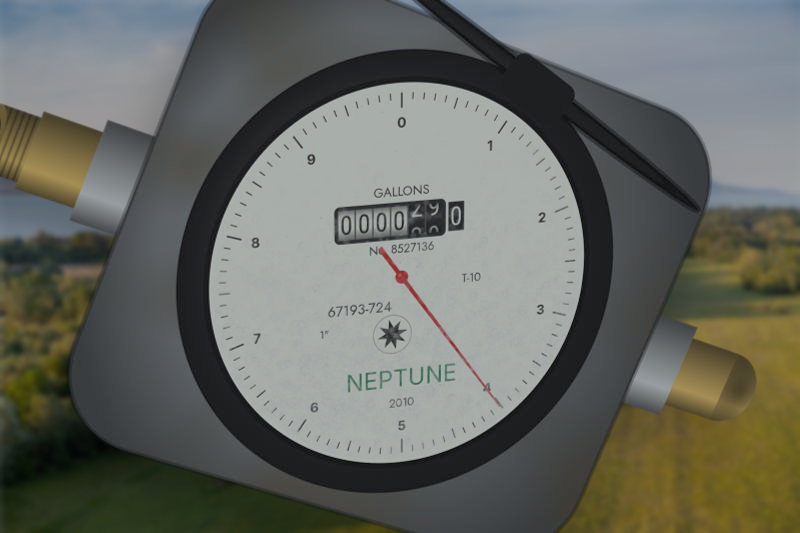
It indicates {"value": 294.0, "unit": "gal"}
